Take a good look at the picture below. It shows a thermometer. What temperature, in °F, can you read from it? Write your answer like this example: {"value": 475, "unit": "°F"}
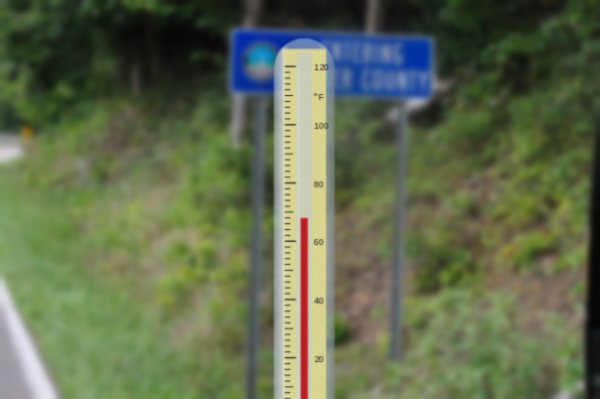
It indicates {"value": 68, "unit": "°F"}
